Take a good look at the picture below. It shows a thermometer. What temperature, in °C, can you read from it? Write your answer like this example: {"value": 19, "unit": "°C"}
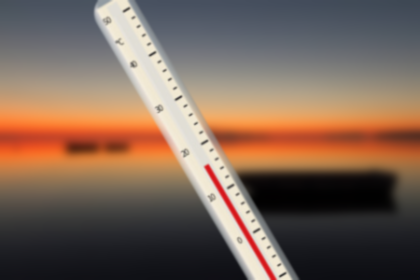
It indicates {"value": 16, "unit": "°C"}
